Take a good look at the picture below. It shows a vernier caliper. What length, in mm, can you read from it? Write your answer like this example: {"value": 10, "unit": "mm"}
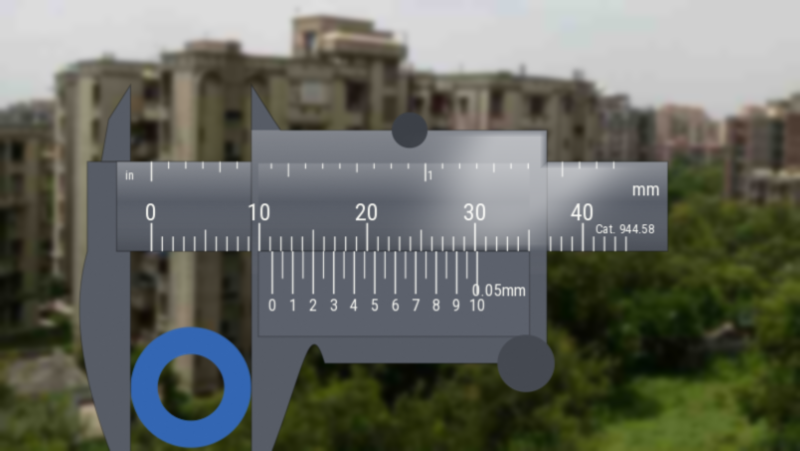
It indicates {"value": 11.2, "unit": "mm"}
